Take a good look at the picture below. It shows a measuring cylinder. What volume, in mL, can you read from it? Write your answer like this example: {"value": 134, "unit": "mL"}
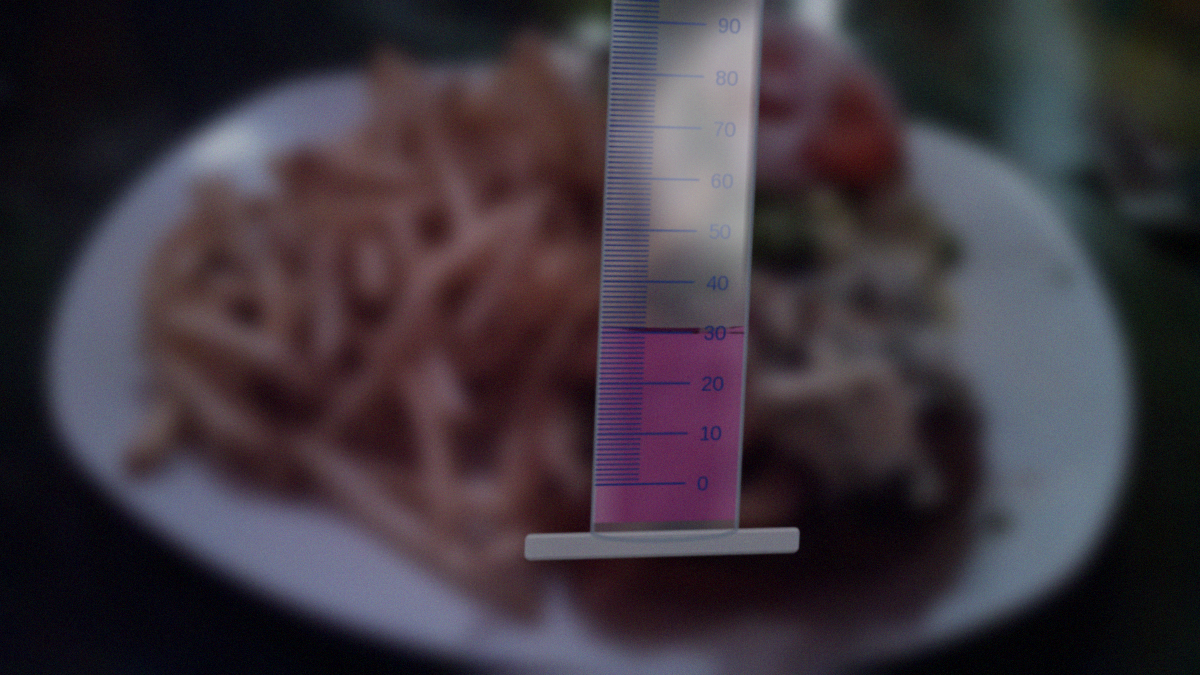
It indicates {"value": 30, "unit": "mL"}
